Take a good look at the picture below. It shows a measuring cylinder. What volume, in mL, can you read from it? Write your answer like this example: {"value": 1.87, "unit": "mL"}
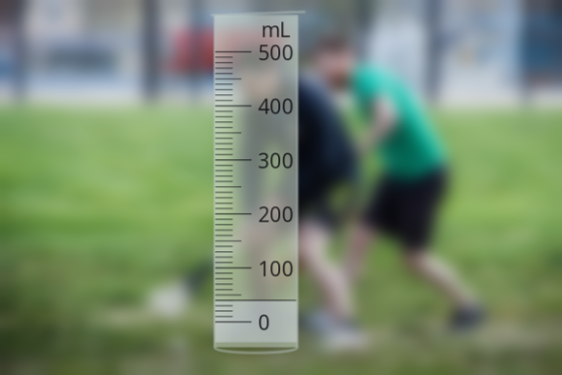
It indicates {"value": 40, "unit": "mL"}
